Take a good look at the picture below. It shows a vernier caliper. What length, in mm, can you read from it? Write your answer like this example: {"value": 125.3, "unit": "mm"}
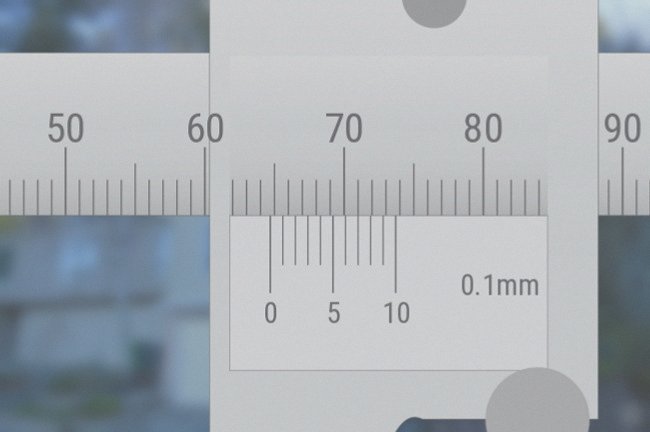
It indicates {"value": 64.7, "unit": "mm"}
